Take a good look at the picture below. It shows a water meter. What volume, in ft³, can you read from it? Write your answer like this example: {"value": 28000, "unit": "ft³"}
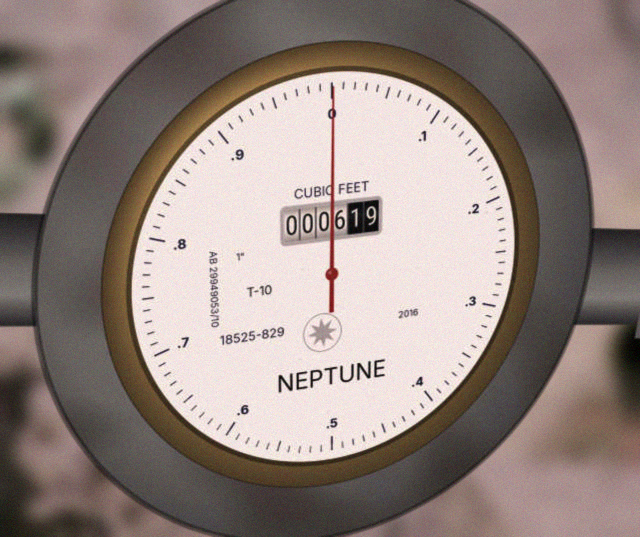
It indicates {"value": 619.00, "unit": "ft³"}
